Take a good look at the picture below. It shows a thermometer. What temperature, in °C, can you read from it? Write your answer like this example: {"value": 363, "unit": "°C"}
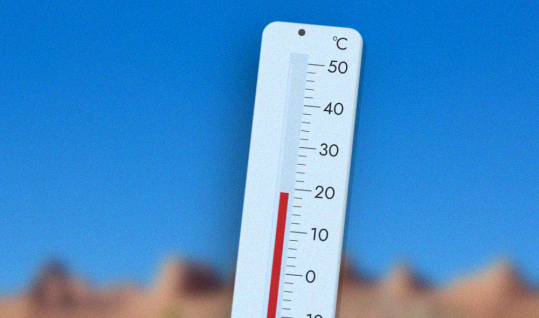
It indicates {"value": 19, "unit": "°C"}
